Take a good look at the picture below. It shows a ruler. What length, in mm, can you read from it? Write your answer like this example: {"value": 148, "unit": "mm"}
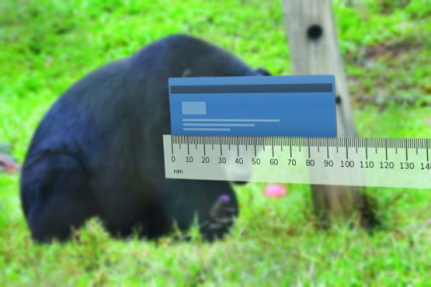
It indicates {"value": 95, "unit": "mm"}
